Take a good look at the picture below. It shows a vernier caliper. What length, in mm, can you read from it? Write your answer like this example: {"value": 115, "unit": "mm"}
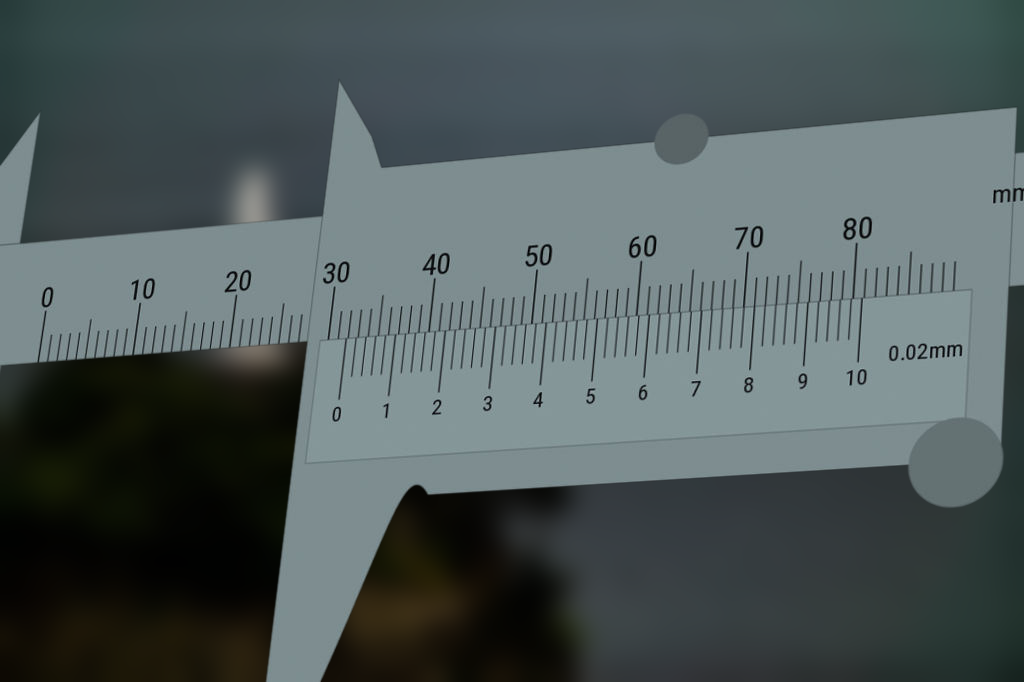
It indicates {"value": 31.8, "unit": "mm"}
